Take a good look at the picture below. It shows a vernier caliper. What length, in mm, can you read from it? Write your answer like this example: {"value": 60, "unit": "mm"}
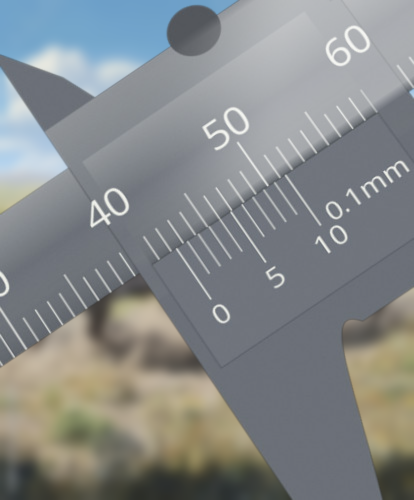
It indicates {"value": 42.4, "unit": "mm"}
